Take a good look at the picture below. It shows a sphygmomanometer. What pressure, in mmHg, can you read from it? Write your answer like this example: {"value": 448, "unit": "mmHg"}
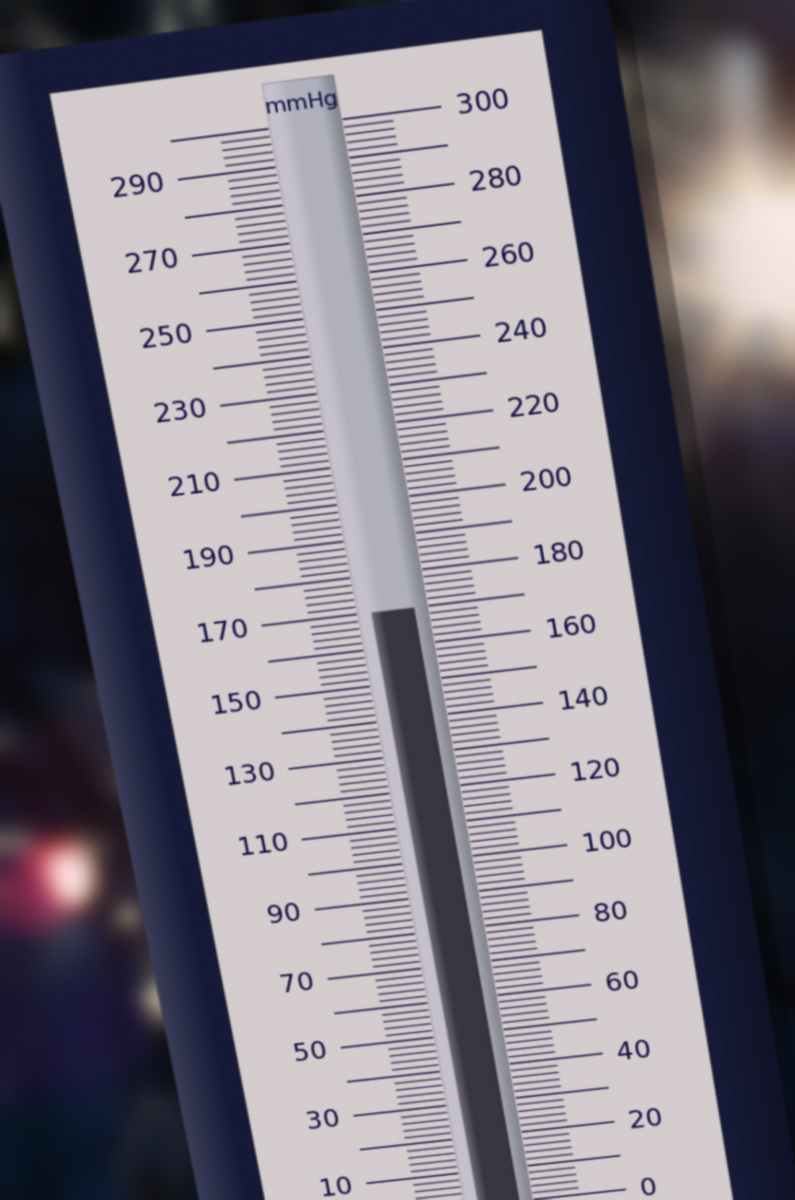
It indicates {"value": 170, "unit": "mmHg"}
